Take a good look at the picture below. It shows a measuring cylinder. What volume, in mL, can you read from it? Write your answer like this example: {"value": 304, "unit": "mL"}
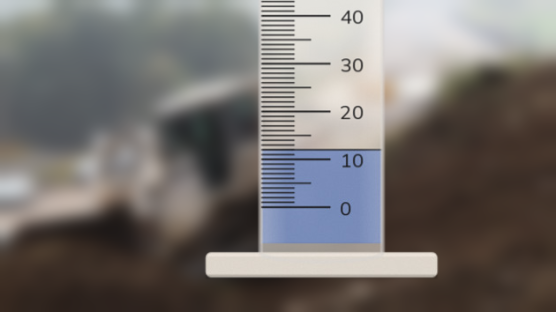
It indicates {"value": 12, "unit": "mL"}
